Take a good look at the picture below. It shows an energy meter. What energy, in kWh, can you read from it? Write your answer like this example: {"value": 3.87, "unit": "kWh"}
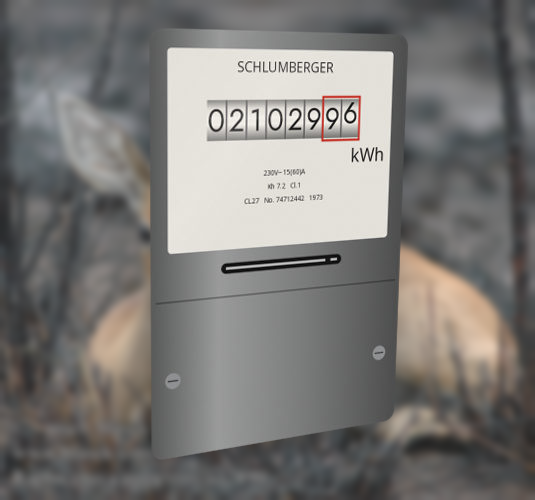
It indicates {"value": 21029.96, "unit": "kWh"}
